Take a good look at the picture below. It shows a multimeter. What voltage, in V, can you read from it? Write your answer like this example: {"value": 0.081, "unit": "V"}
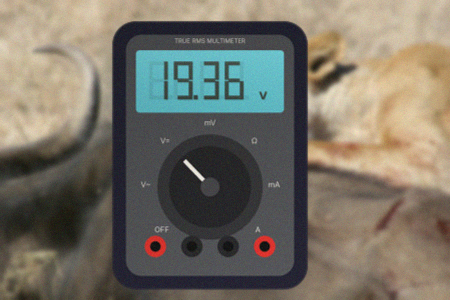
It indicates {"value": 19.36, "unit": "V"}
